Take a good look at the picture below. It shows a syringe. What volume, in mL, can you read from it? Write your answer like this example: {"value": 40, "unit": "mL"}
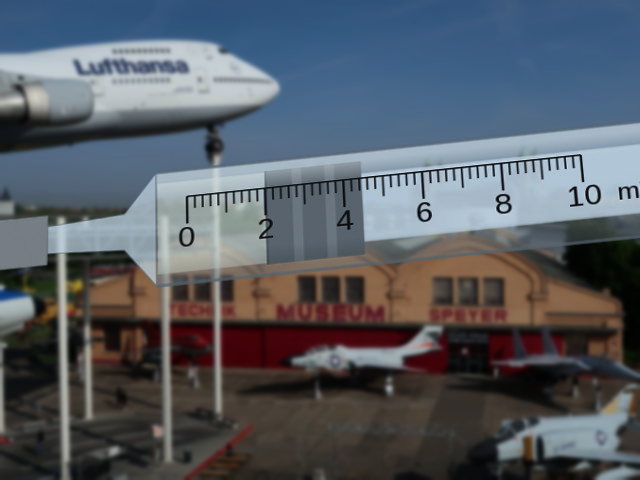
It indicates {"value": 2, "unit": "mL"}
